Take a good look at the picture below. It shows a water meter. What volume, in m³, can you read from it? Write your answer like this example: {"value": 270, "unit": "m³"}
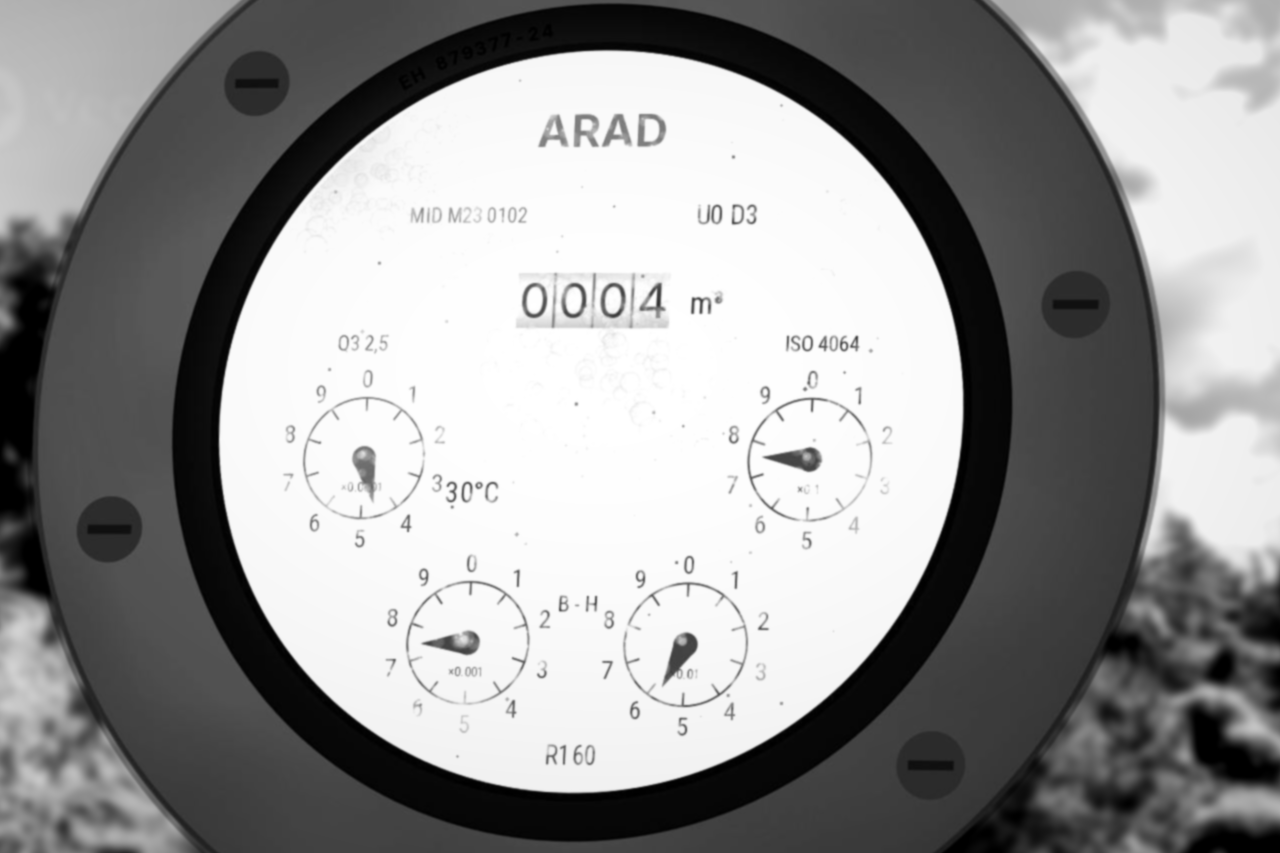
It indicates {"value": 4.7574, "unit": "m³"}
